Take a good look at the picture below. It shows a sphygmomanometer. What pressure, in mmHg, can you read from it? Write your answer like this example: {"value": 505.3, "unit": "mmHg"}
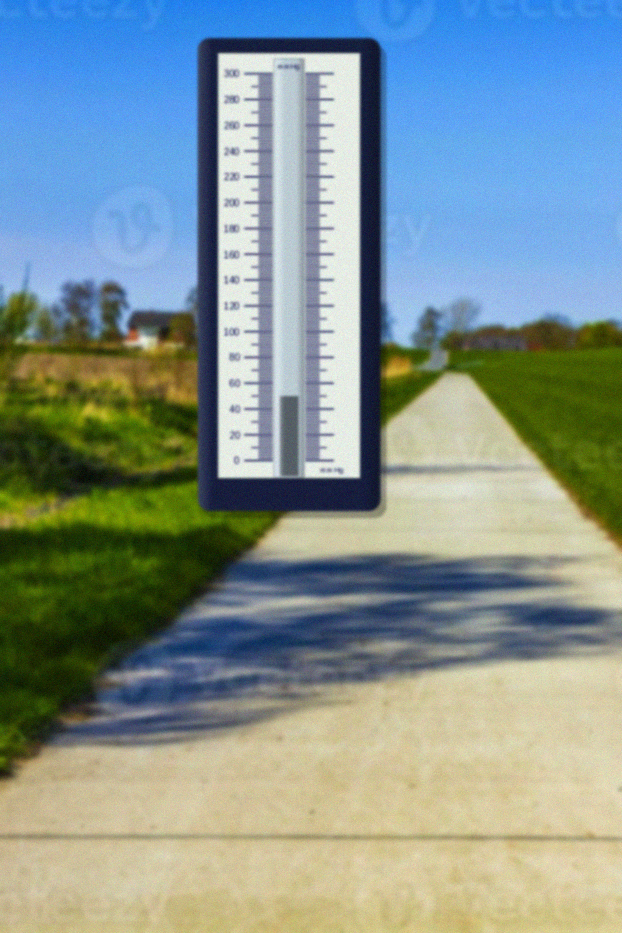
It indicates {"value": 50, "unit": "mmHg"}
